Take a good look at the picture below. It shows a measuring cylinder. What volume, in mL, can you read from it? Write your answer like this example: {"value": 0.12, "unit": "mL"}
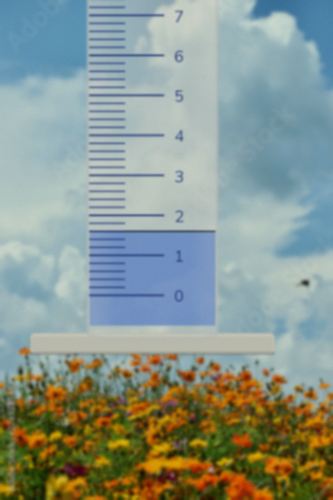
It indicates {"value": 1.6, "unit": "mL"}
